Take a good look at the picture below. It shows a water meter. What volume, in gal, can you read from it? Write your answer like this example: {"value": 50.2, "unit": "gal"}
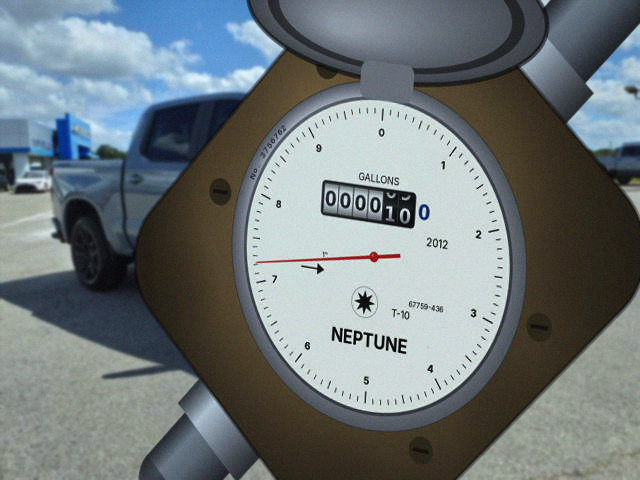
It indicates {"value": 97.2, "unit": "gal"}
